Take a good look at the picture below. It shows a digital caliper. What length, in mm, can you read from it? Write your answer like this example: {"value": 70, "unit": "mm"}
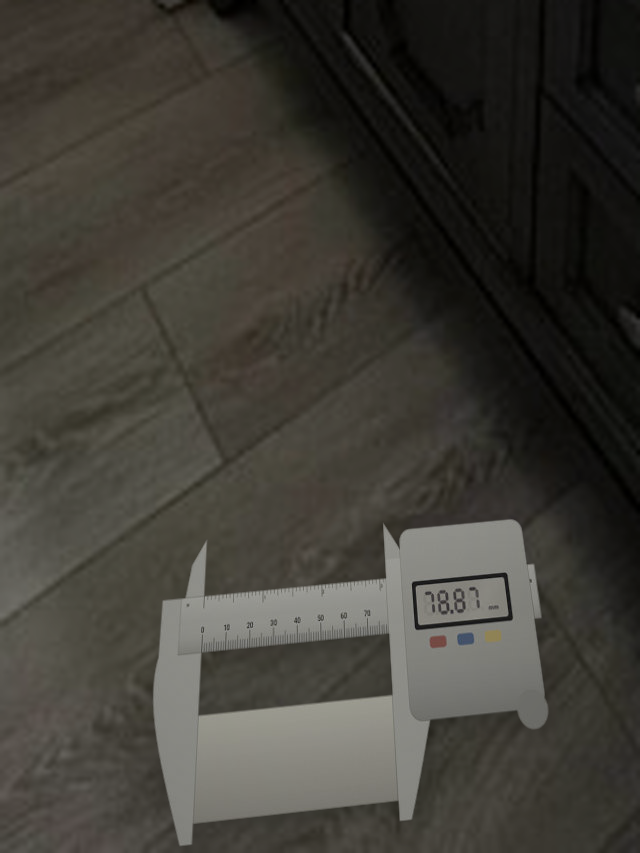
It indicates {"value": 78.87, "unit": "mm"}
